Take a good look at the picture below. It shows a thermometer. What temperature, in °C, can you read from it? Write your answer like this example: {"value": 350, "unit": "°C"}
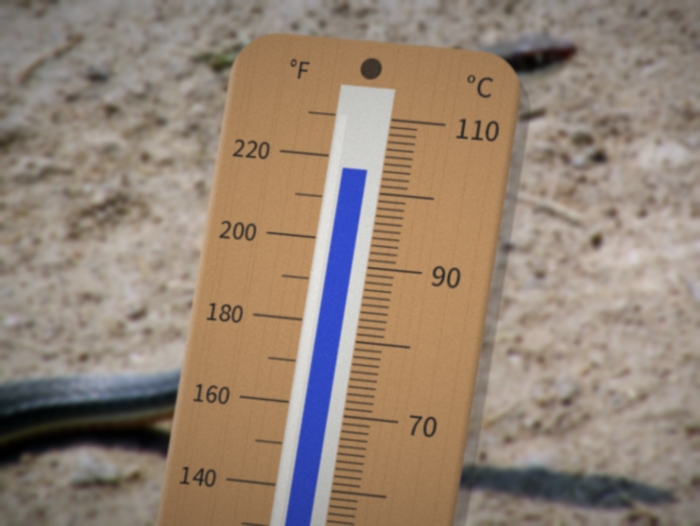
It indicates {"value": 103, "unit": "°C"}
